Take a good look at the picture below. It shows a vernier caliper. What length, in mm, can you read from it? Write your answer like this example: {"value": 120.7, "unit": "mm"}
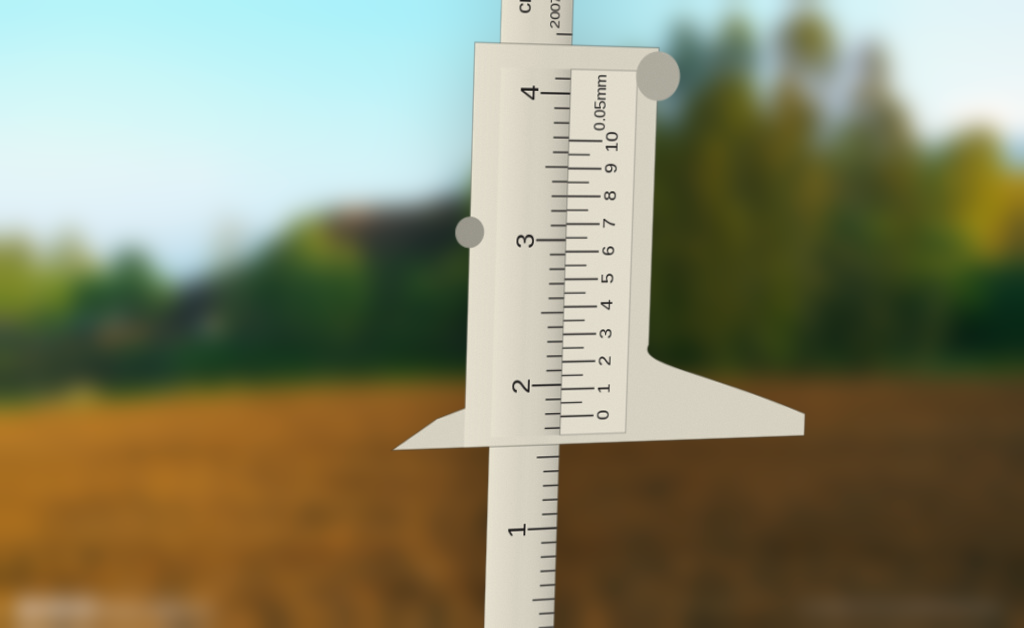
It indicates {"value": 17.8, "unit": "mm"}
